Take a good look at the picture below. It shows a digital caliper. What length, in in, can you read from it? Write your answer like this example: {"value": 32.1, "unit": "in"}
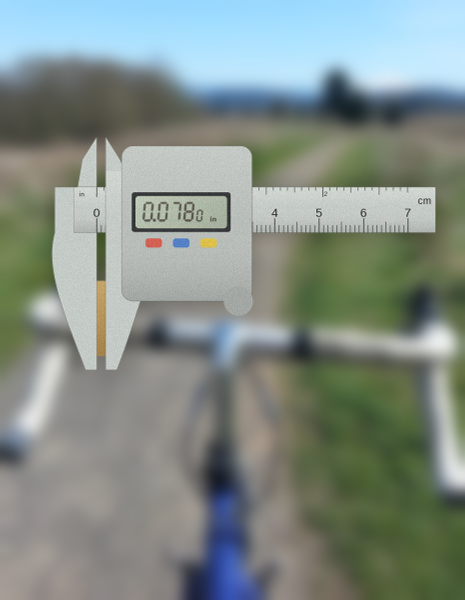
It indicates {"value": 0.0780, "unit": "in"}
